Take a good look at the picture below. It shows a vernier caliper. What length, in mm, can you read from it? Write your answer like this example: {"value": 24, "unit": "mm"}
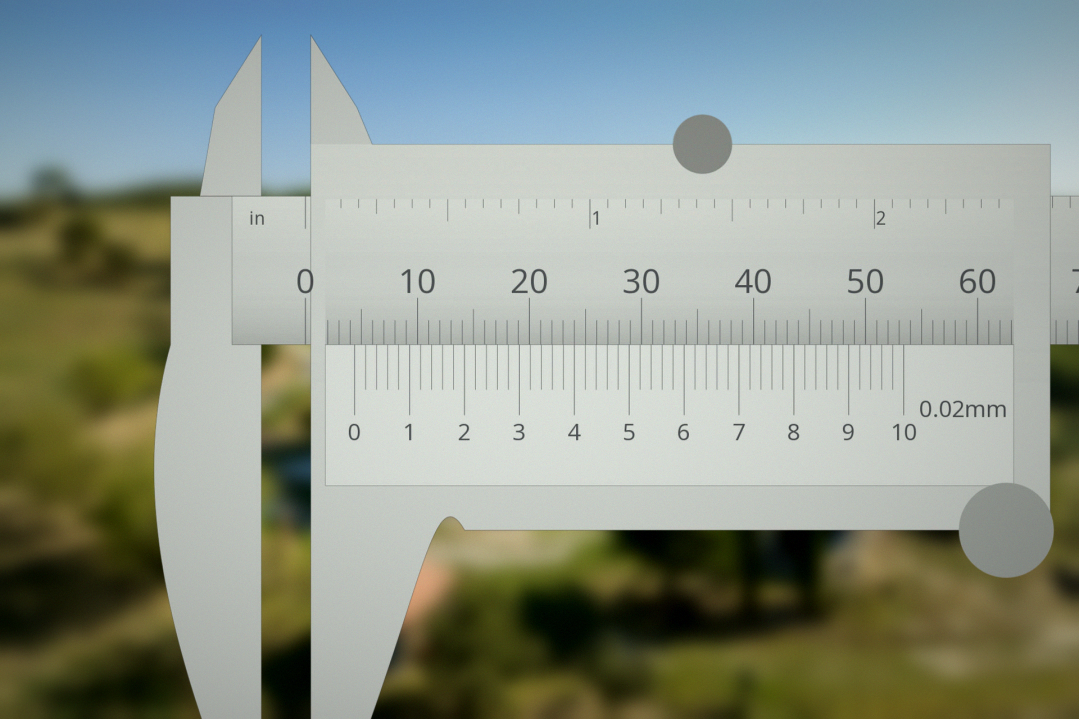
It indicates {"value": 4.4, "unit": "mm"}
